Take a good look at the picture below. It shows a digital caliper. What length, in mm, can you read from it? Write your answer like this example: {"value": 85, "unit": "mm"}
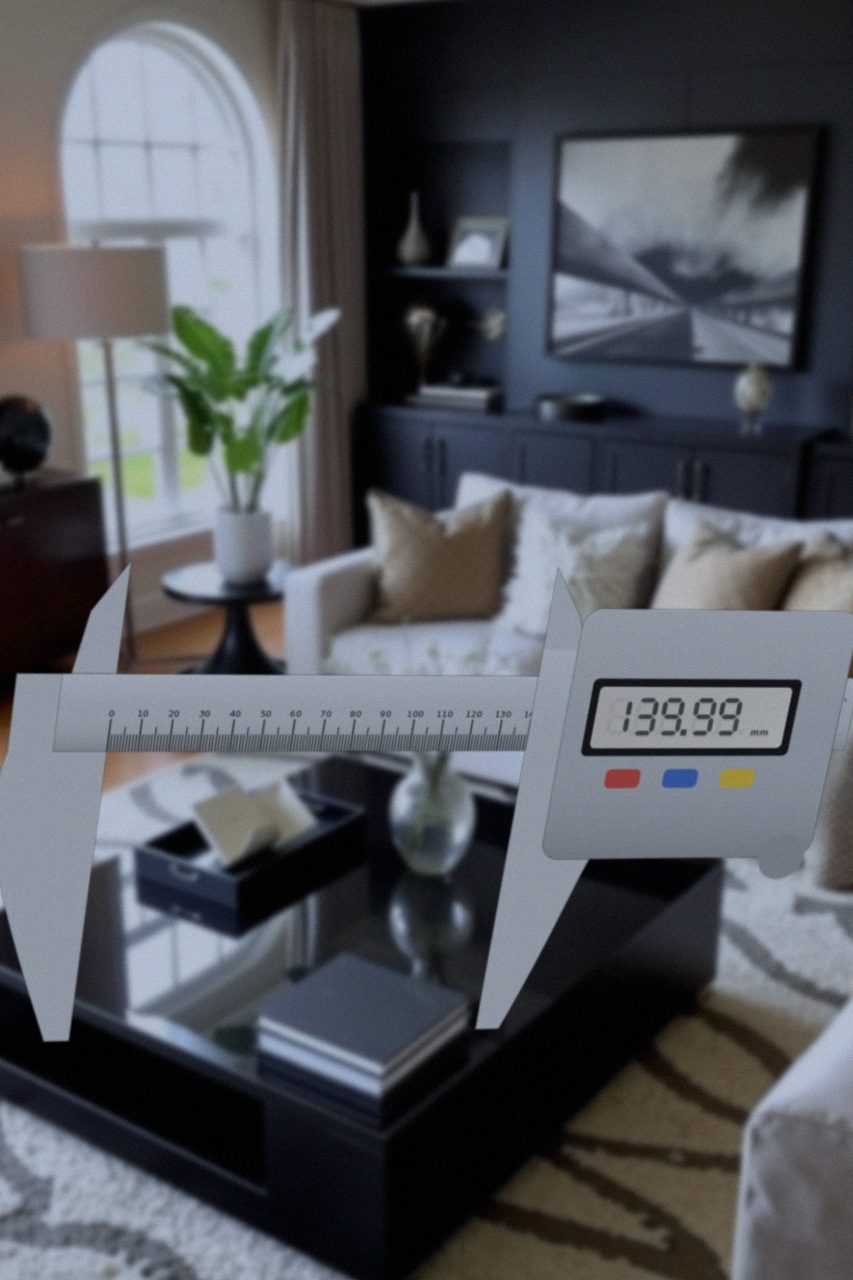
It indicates {"value": 139.99, "unit": "mm"}
